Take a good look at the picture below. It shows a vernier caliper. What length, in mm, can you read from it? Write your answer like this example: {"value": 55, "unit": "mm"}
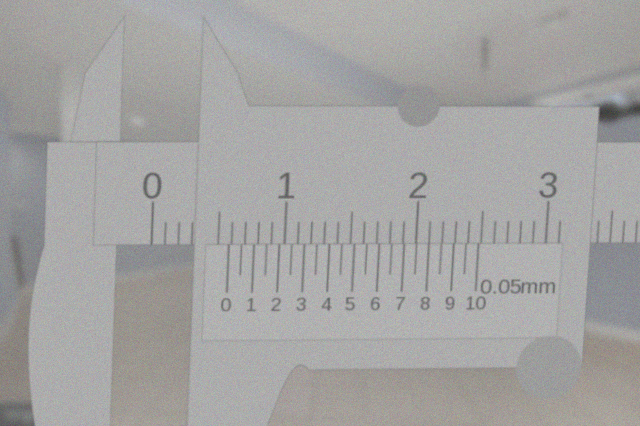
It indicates {"value": 5.8, "unit": "mm"}
